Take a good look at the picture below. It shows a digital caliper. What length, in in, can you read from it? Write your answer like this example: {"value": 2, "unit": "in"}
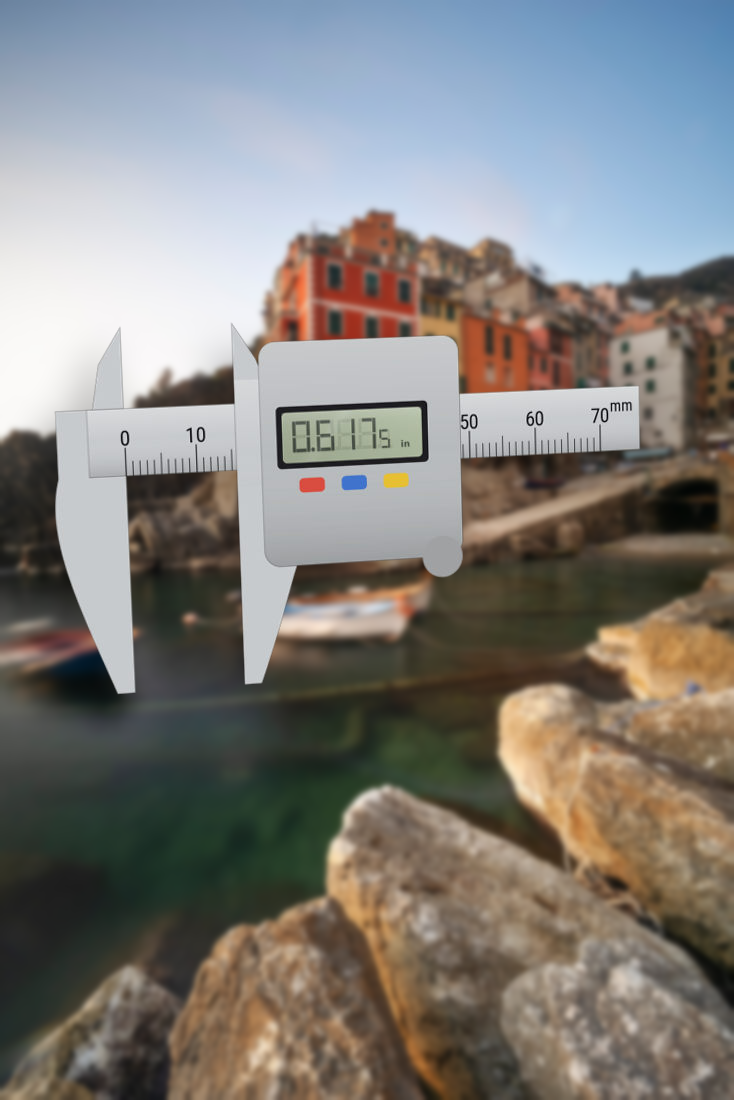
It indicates {"value": 0.6175, "unit": "in"}
